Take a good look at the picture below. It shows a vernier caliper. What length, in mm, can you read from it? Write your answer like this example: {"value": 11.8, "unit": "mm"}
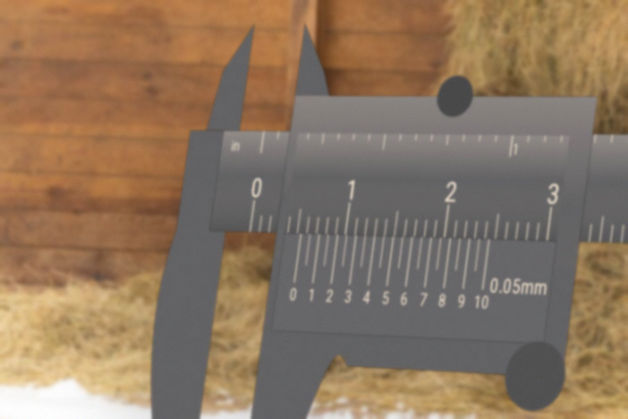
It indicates {"value": 5.4, "unit": "mm"}
